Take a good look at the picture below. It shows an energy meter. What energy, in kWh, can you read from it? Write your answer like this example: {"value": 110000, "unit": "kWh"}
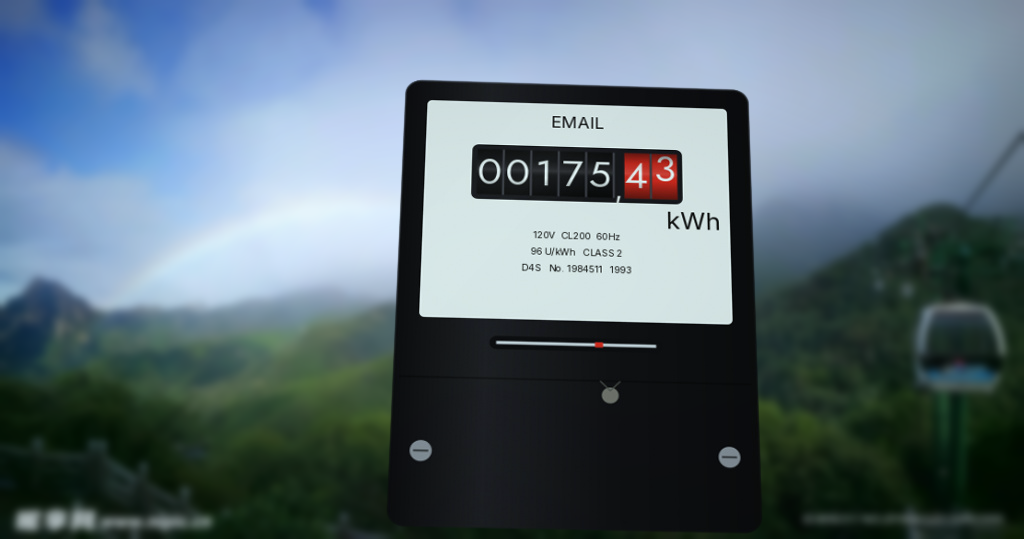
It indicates {"value": 175.43, "unit": "kWh"}
